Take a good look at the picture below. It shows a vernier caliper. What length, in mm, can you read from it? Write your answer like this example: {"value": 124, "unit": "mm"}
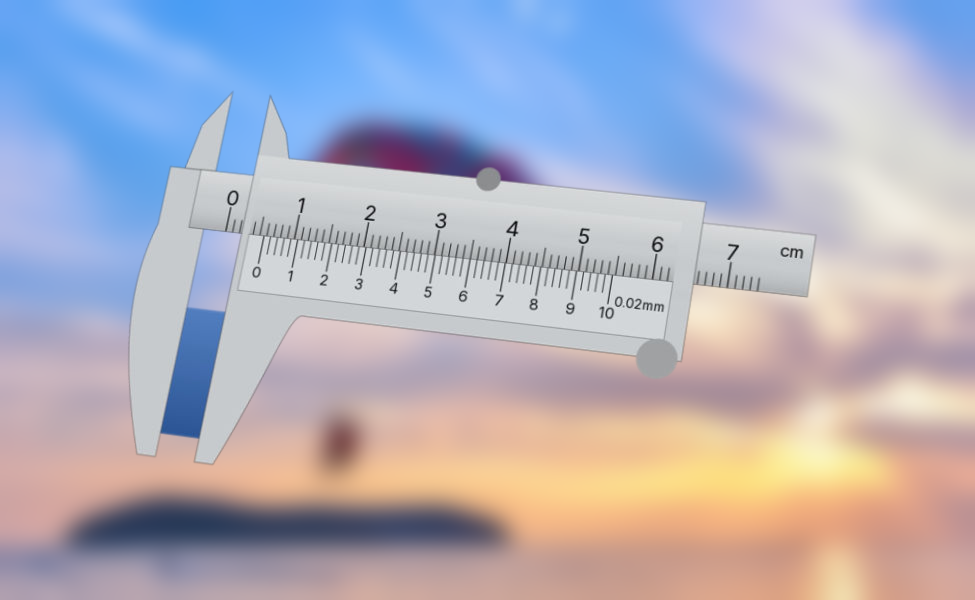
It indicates {"value": 5.6, "unit": "mm"}
